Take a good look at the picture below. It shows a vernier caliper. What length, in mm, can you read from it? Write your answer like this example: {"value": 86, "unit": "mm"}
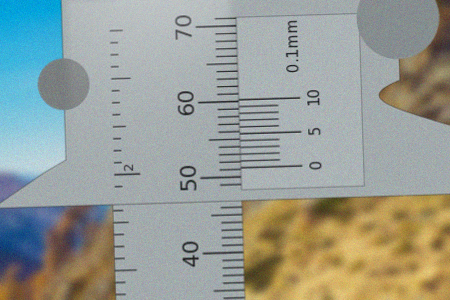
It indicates {"value": 51.2, "unit": "mm"}
